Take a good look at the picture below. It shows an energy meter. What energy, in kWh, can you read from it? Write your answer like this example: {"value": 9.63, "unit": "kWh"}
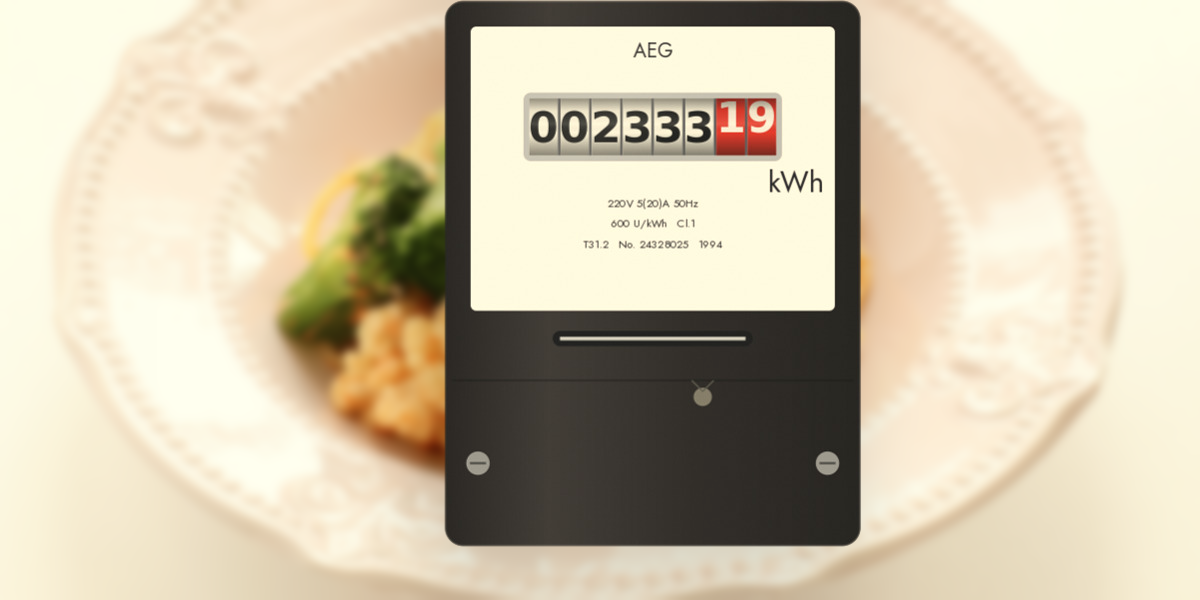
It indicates {"value": 2333.19, "unit": "kWh"}
